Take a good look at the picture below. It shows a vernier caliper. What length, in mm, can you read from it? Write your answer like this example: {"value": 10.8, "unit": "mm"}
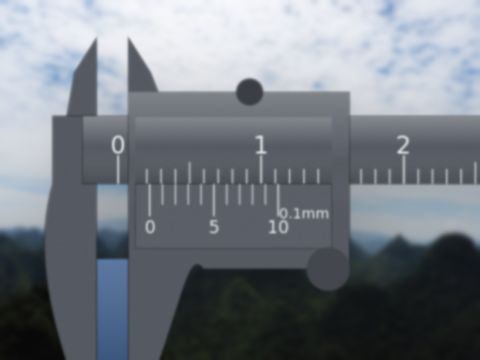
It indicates {"value": 2.2, "unit": "mm"}
